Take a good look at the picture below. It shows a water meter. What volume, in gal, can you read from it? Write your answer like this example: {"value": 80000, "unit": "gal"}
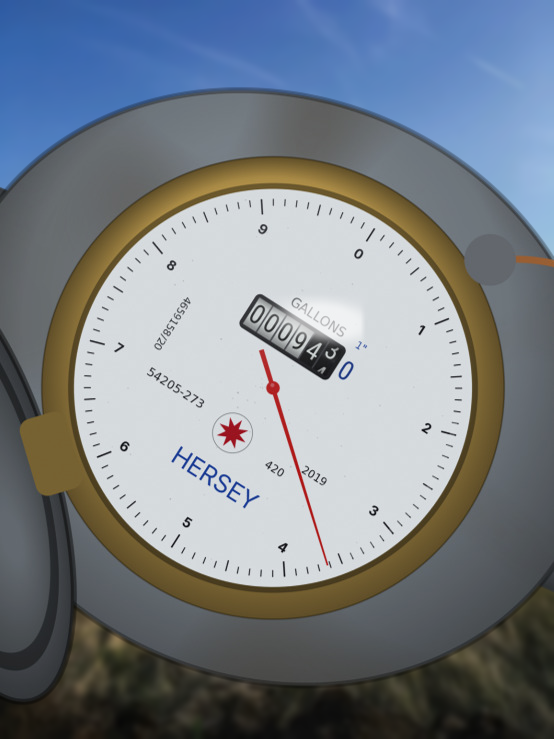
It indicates {"value": 9433.6, "unit": "gal"}
